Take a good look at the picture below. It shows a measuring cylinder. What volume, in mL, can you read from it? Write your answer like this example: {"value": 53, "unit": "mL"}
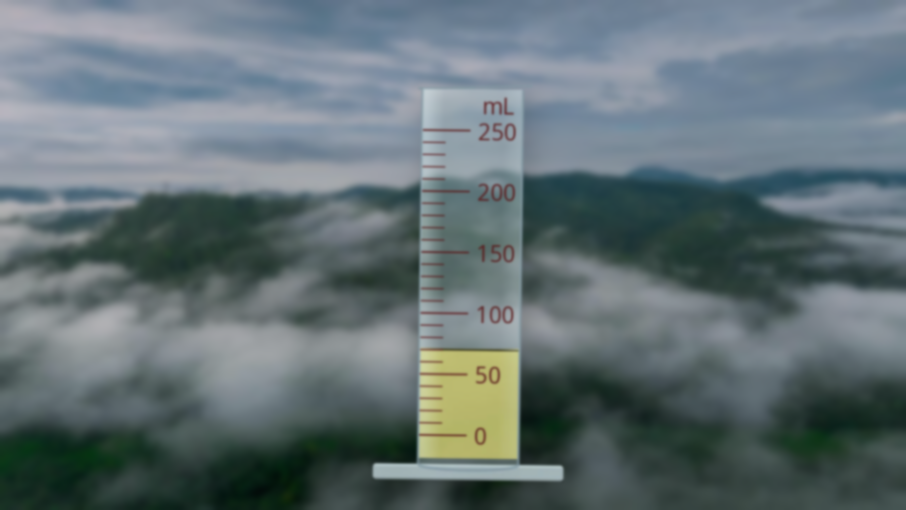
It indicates {"value": 70, "unit": "mL"}
